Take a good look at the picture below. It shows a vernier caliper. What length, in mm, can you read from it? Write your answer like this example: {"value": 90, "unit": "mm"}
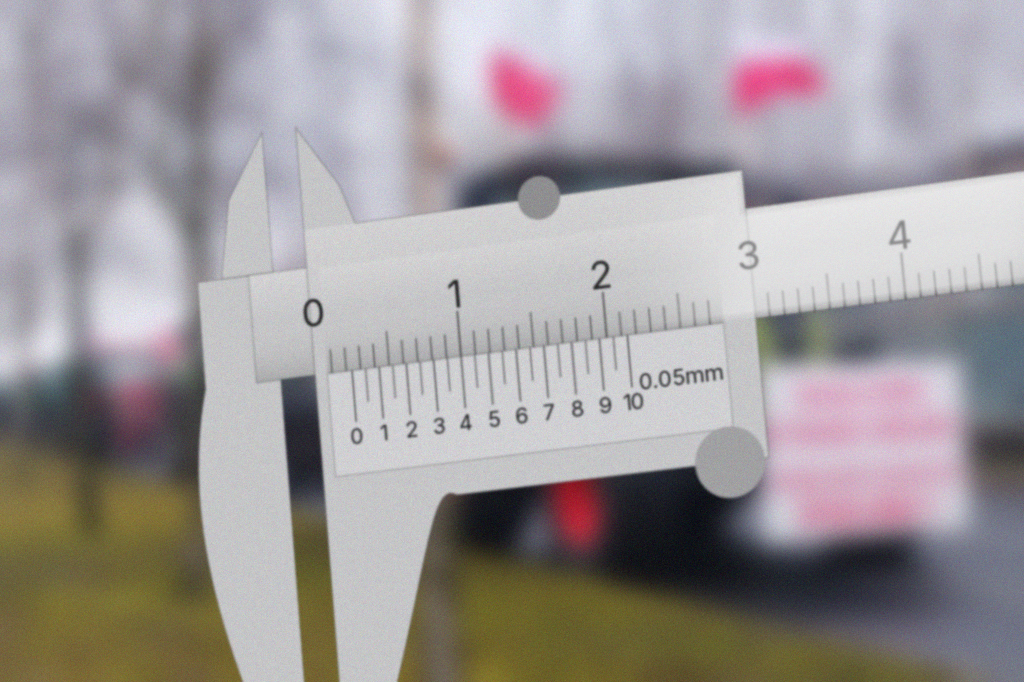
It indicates {"value": 2.4, "unit": "mm"}
